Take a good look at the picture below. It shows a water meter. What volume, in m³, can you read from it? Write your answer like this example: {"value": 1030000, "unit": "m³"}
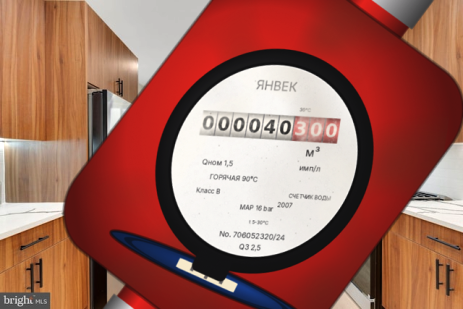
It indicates {"value": 40.300, "unit": "m³"}
